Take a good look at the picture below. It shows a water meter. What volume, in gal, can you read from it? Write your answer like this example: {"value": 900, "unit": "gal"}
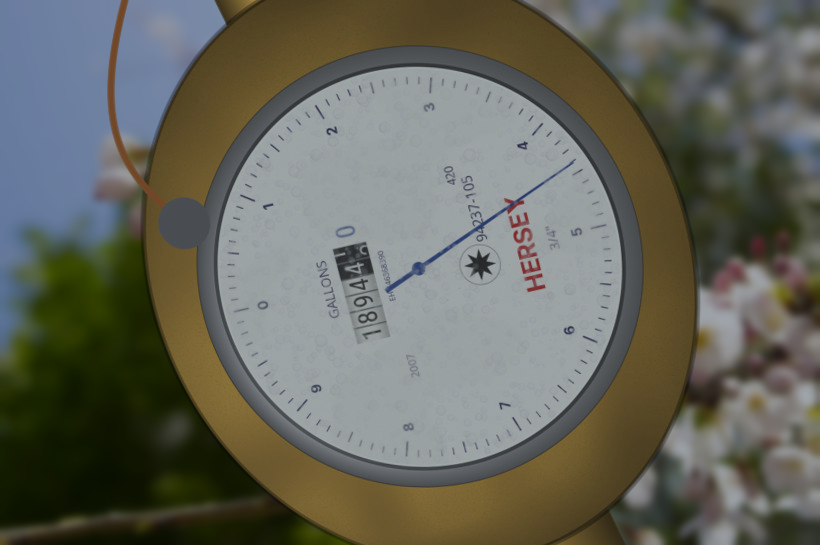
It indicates {"value": 1894414.4, "unit": "gal"}
